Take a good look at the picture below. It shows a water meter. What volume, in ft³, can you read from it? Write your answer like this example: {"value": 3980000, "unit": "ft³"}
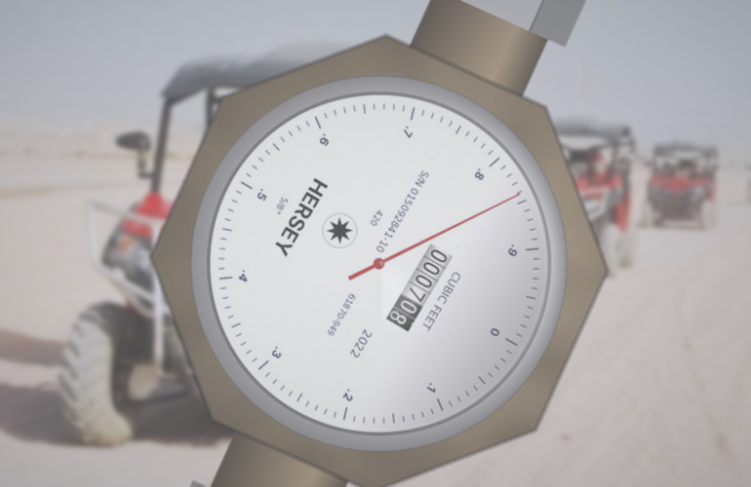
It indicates {"value": 707.84, "unit": "ft³"}
